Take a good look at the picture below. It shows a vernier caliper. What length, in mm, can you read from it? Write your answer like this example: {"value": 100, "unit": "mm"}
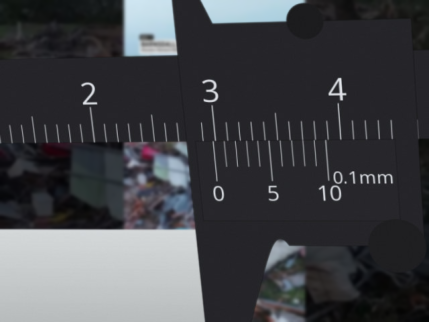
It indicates {"value": 29.8, "unit": "mm"}
